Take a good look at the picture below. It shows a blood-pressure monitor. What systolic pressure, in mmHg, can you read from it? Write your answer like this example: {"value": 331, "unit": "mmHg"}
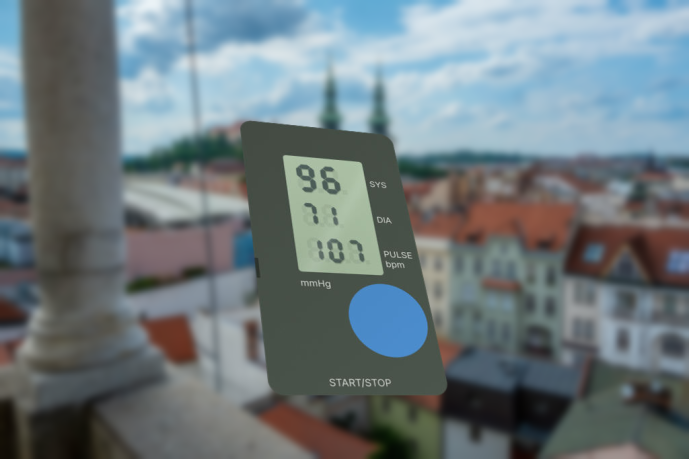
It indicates {"value": 96, "unit": "mmHg"}
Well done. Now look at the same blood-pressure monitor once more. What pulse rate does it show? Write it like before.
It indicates {"value": 107, "unit": "bpm"}
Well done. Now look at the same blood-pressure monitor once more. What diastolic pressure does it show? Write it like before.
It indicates {"value": 71, "unit": "mmHg"}
